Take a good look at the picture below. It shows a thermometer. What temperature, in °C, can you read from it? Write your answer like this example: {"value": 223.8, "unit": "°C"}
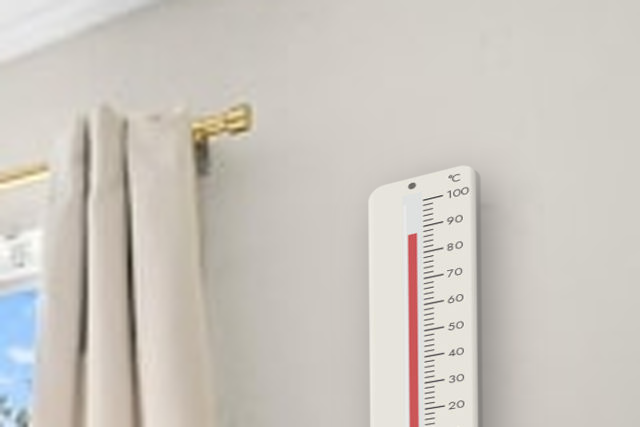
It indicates {"value": 88, "unit": "°C"}
